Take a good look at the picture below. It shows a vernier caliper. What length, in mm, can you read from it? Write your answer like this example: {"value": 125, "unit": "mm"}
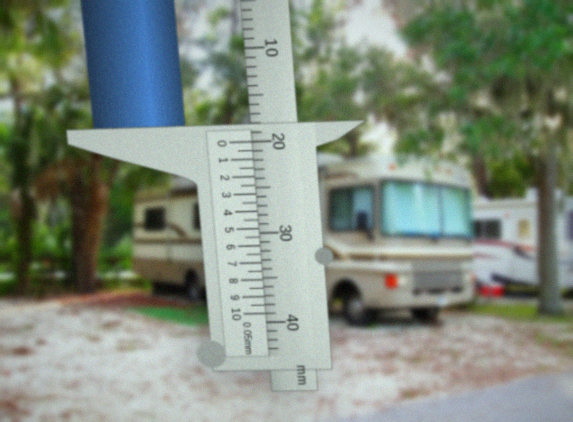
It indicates {"value": 20.0, "unit": "mm"}
